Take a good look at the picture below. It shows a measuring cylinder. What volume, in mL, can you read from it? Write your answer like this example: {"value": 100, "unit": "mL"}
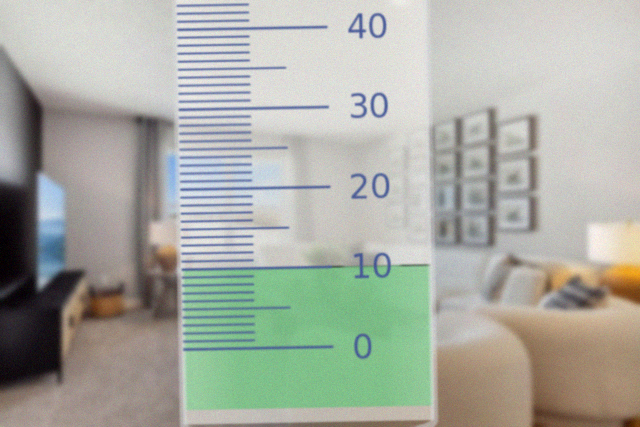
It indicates {"value": 10, "unit": "mL"}
